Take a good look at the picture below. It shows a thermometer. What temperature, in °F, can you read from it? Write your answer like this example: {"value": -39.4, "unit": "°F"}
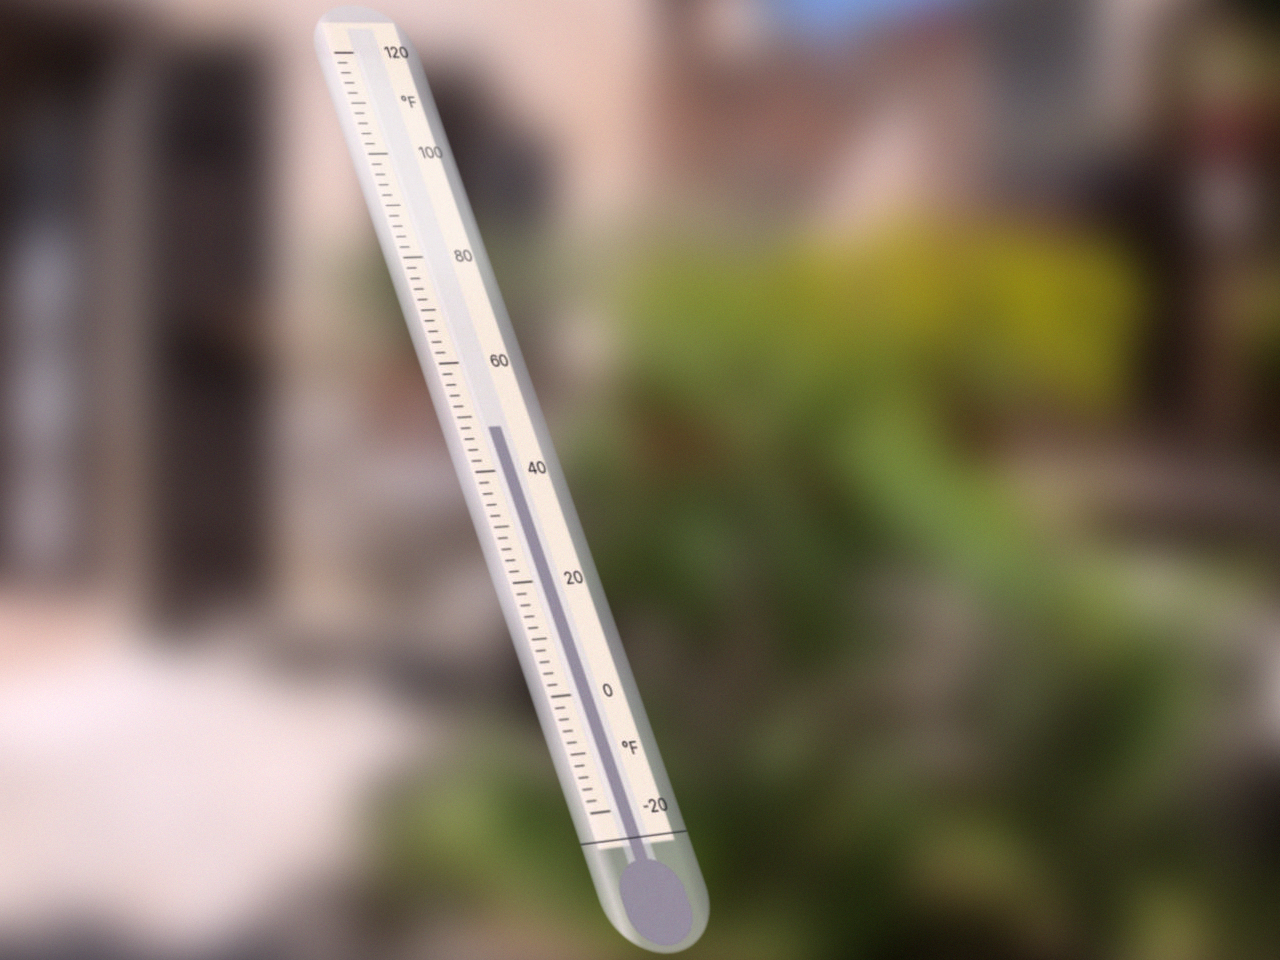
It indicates {"value": 48, "unit": "°F"}
